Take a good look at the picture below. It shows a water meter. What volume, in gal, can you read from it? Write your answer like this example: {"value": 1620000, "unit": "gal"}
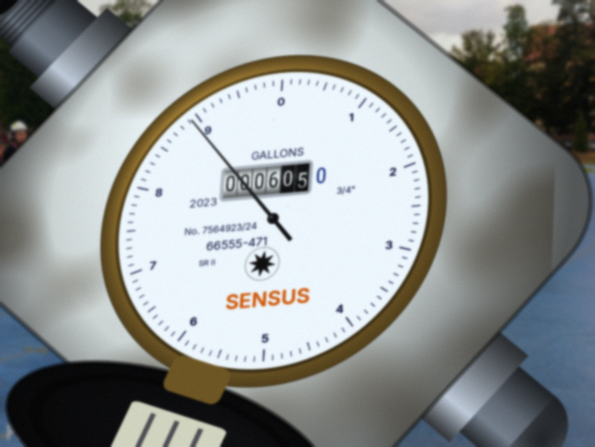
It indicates {"value": 6048.9, "unit": "gal"}
